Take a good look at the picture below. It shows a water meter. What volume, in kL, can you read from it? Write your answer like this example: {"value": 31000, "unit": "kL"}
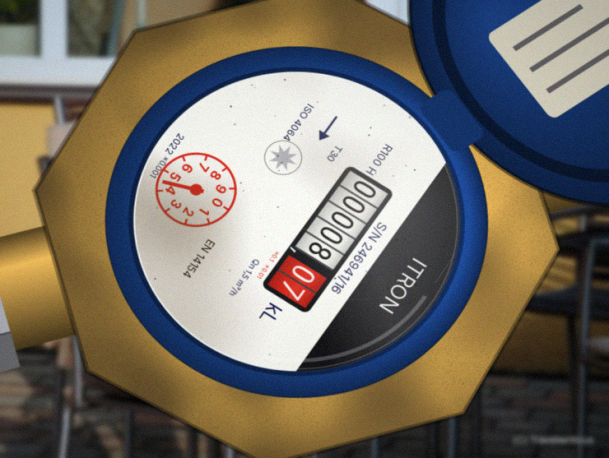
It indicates {"value": 8.074, "unit": "kL"}
